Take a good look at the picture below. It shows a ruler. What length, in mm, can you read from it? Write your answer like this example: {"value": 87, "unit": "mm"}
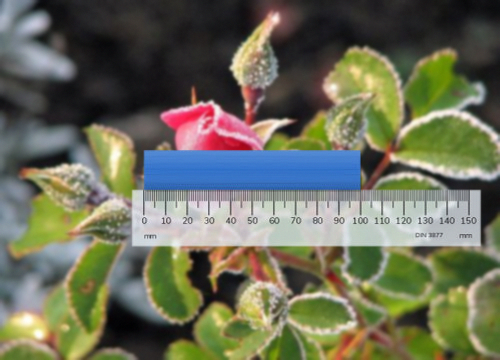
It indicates {"value": 100, "unit": "mm"}
